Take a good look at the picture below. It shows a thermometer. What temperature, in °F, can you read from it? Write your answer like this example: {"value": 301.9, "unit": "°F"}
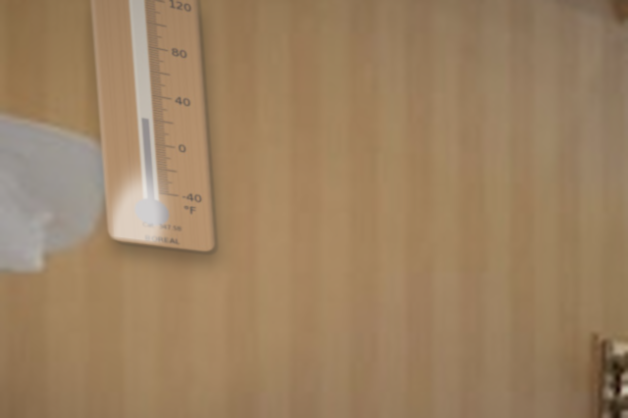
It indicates {"value": 20, "unit": "°F"}
